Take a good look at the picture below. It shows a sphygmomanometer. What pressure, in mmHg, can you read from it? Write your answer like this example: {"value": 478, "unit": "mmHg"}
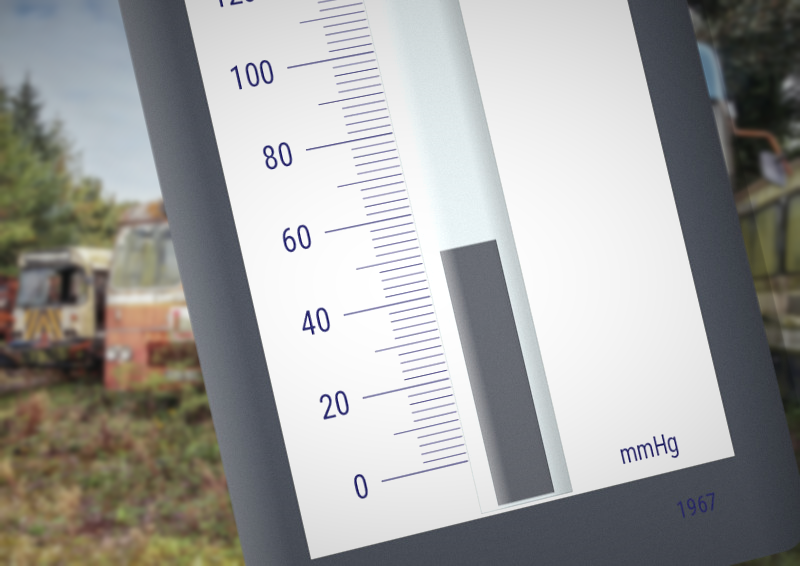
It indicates {"value": 50, "unit": "mmHg"}
